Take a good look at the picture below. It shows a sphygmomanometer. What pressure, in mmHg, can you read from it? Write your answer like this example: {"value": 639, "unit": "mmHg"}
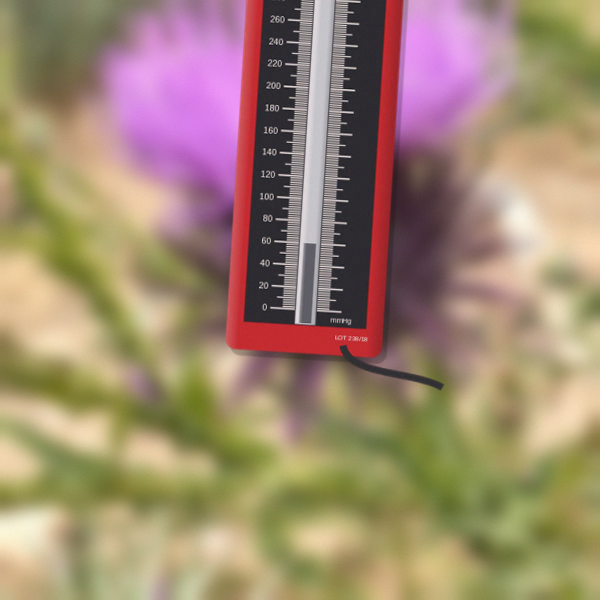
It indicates {"value": 60, "unit": "mmHg"}
